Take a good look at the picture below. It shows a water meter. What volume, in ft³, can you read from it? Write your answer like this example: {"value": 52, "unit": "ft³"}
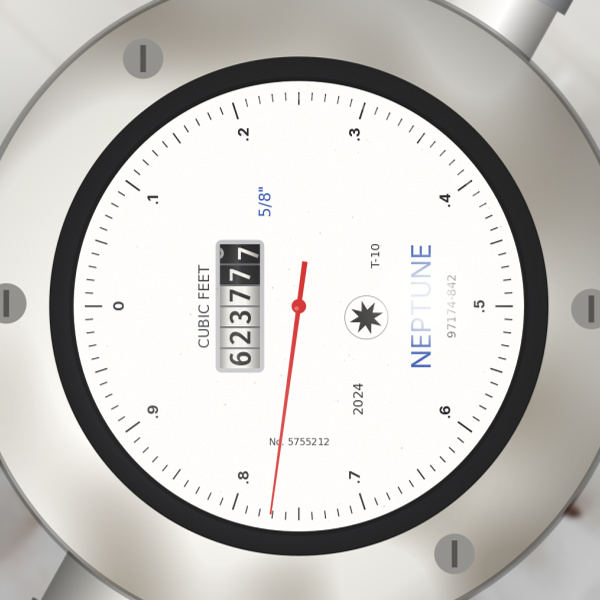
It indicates {"value": 623776.77, "unit": "ft³"}
